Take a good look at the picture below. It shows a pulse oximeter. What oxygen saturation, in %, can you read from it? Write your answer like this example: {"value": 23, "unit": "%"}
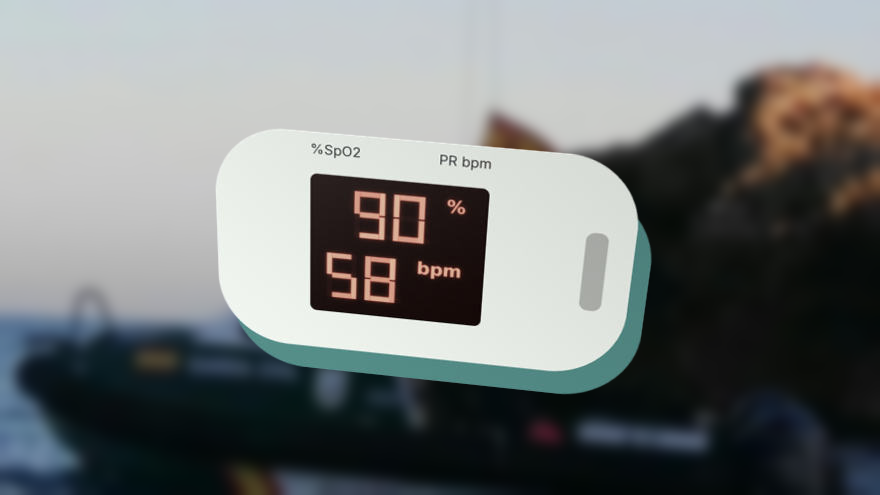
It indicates {"value": 90, "unit": "%"}
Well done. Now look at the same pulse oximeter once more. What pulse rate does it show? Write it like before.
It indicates {"value": 58, "unit": "bpm"}
